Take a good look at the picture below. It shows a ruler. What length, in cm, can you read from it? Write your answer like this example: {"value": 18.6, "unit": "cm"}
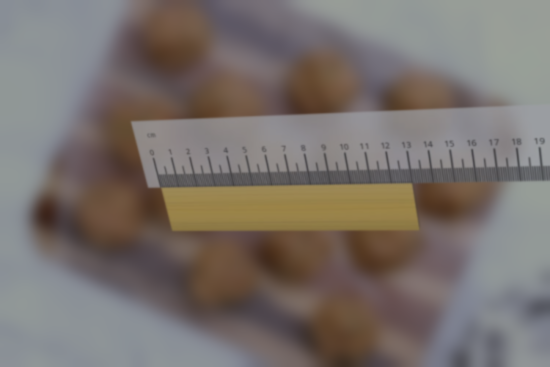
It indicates {"value": 13, "unit": "cm"}
